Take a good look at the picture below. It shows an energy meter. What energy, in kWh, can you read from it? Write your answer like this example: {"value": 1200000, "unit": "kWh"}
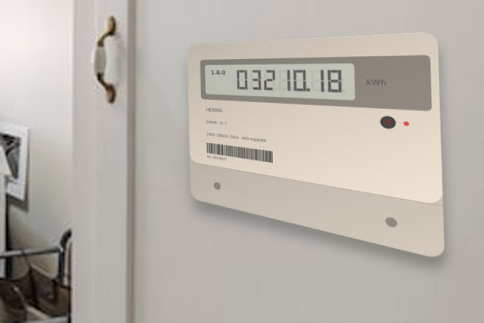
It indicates {"value": 3210.18, "unit": "kWh"}
